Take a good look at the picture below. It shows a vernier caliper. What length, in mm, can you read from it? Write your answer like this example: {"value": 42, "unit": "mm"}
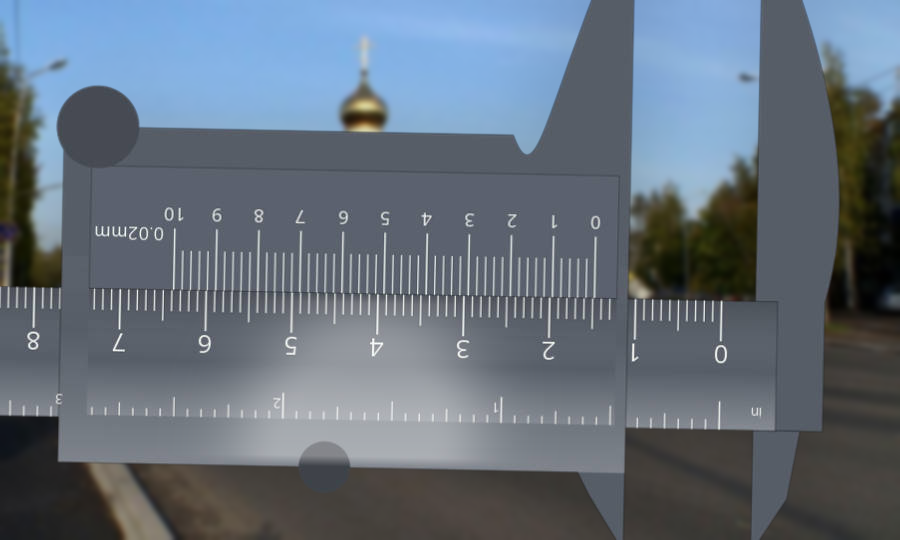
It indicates {"value": 14.8, "unit": "mm"}
